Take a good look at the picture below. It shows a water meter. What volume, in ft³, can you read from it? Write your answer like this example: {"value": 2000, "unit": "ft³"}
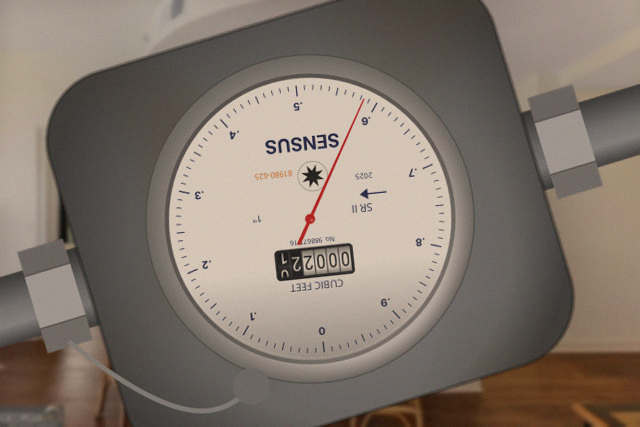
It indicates {"value": 220.58, "unit": "ft³"}
